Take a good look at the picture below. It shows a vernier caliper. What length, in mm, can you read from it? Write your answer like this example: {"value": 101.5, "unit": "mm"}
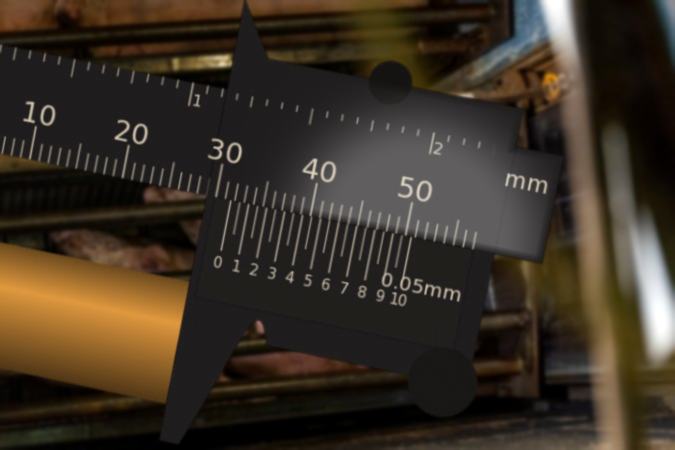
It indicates {"value": 31.6, "unit": "mm"}
